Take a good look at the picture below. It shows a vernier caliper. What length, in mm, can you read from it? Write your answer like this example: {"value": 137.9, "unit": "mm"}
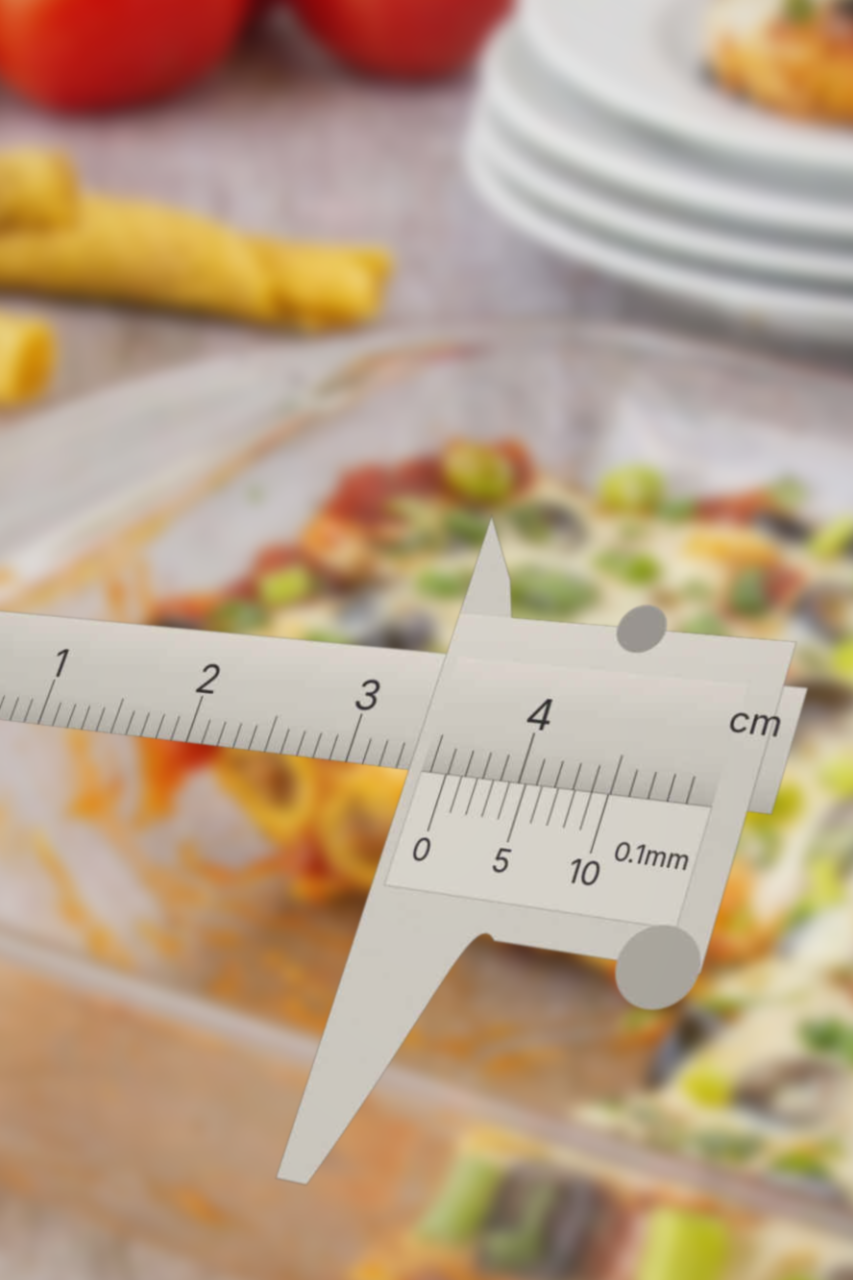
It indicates {"value": 35.9, "unit": "mm"}
